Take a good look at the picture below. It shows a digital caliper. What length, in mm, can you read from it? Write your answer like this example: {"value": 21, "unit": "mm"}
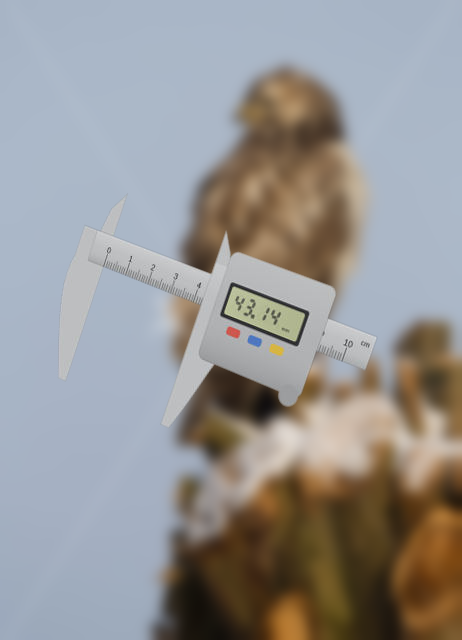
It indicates {"value": 43.14, "unit": "mm"}
